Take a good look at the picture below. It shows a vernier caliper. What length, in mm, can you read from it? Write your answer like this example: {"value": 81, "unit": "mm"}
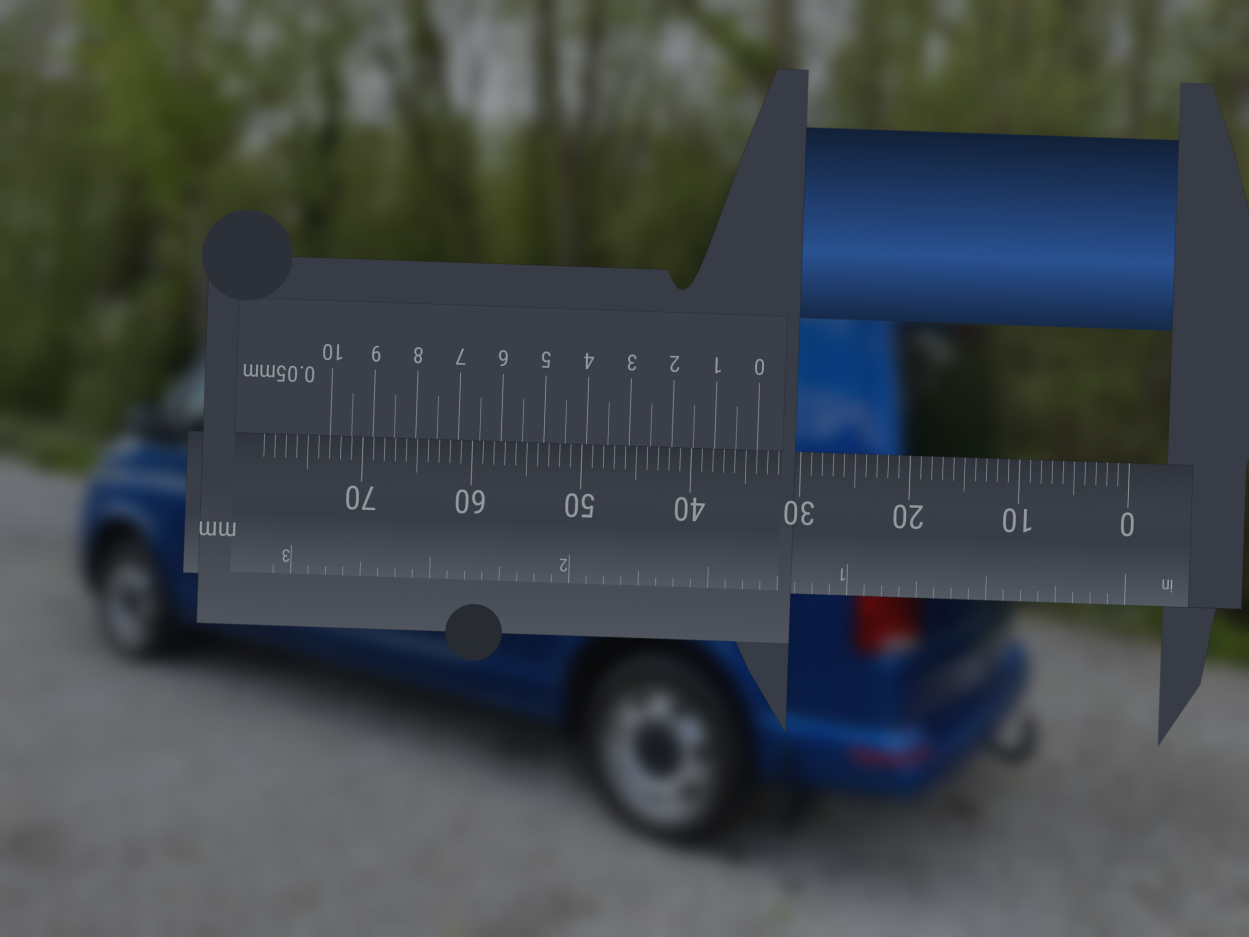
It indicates {"value": 34.0, "unit": "mm"}
